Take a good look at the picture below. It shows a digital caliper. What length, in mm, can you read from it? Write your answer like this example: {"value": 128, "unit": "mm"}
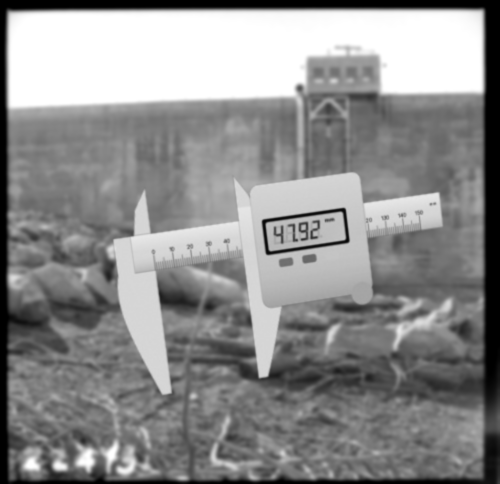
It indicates {"value": 47.92, "unit": "mm"}
